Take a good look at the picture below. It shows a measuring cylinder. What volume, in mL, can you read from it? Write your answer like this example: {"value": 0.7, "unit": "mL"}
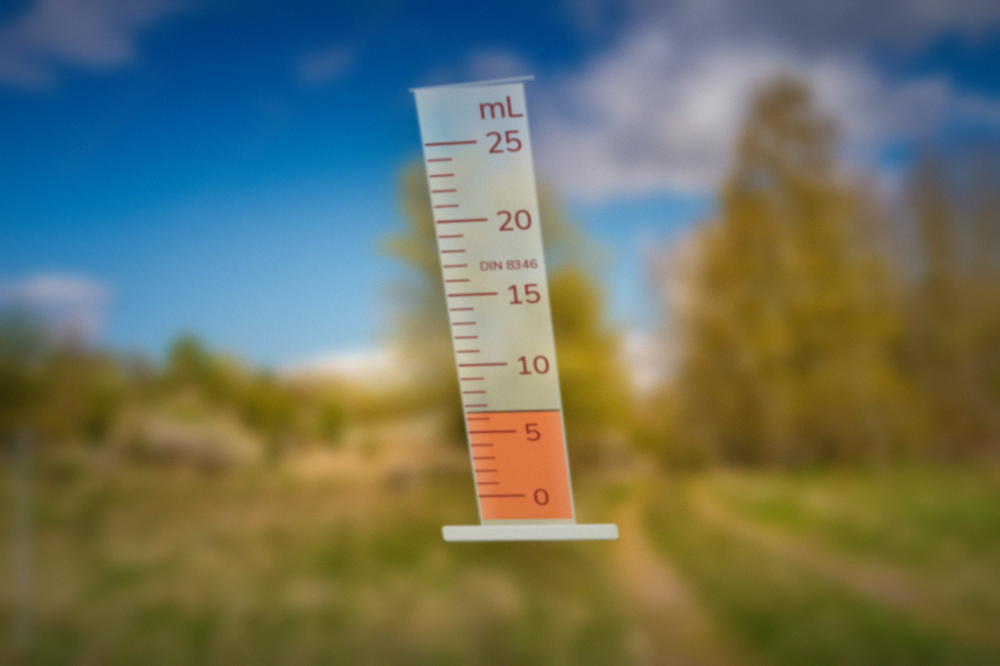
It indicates {"value": 6.5, "unit": "mL"}
